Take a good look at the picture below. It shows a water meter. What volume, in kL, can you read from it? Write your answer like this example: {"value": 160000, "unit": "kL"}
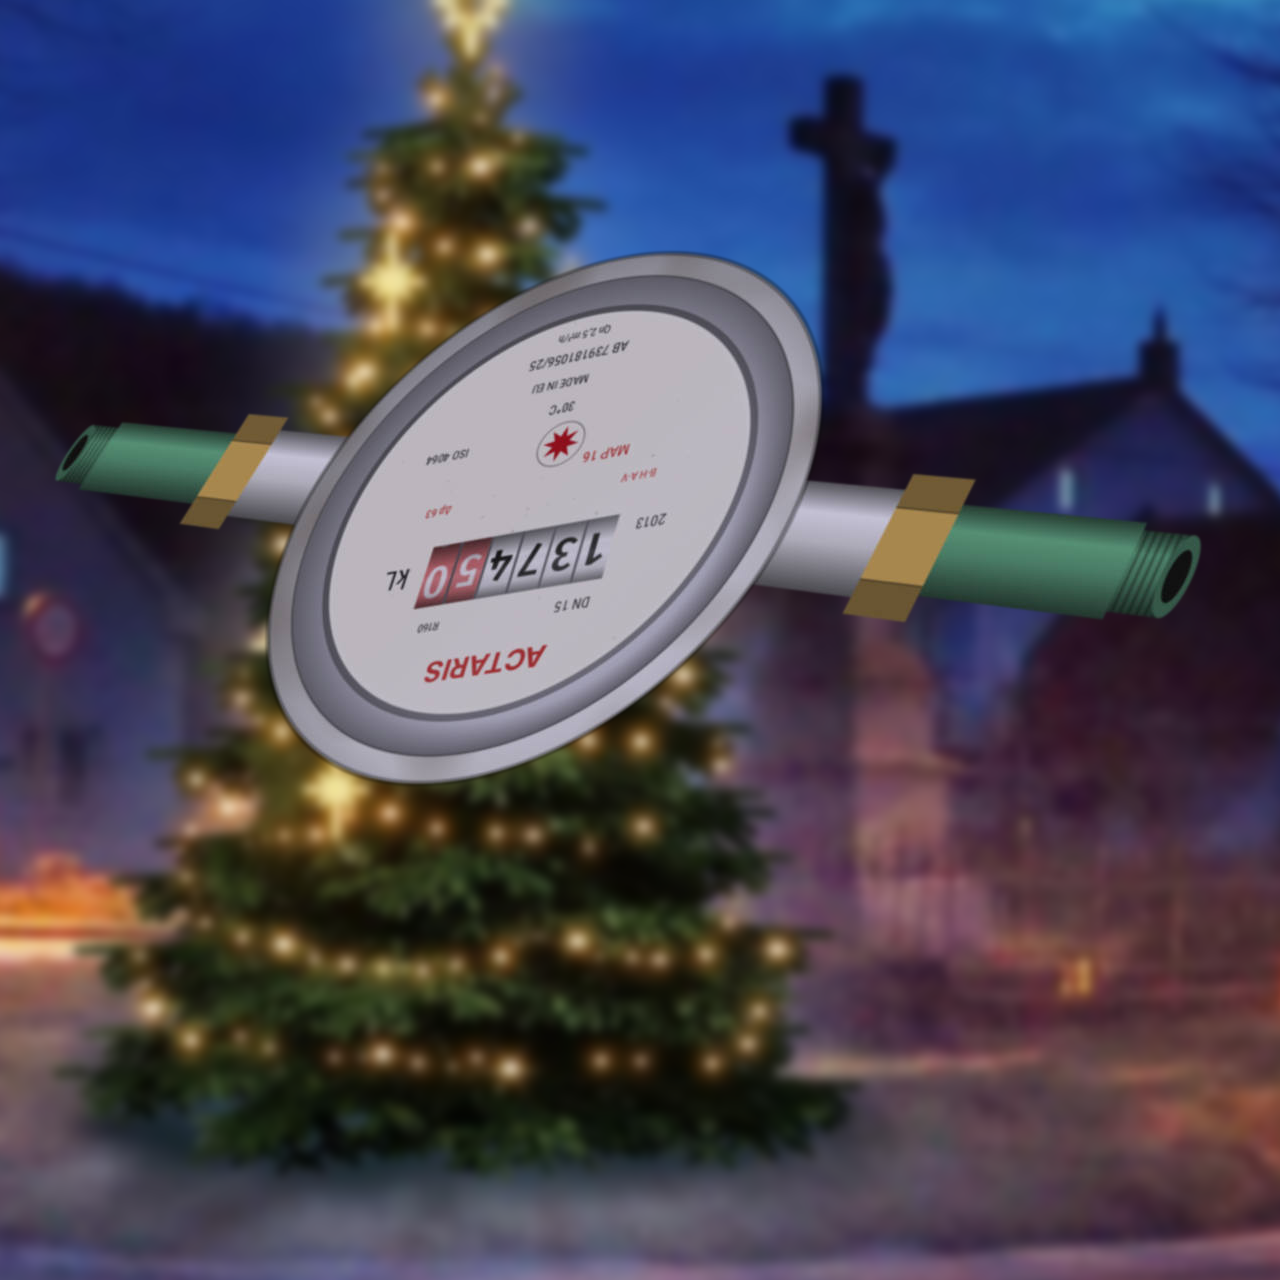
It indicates {"value": 1374.50, "unit": "kL"}
